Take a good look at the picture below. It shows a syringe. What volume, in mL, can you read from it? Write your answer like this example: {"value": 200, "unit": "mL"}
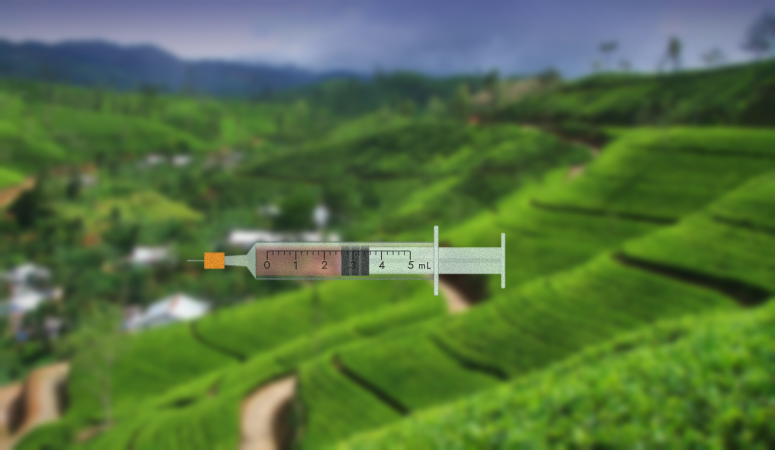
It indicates {"value": 2.6, "unit": "mL"}
